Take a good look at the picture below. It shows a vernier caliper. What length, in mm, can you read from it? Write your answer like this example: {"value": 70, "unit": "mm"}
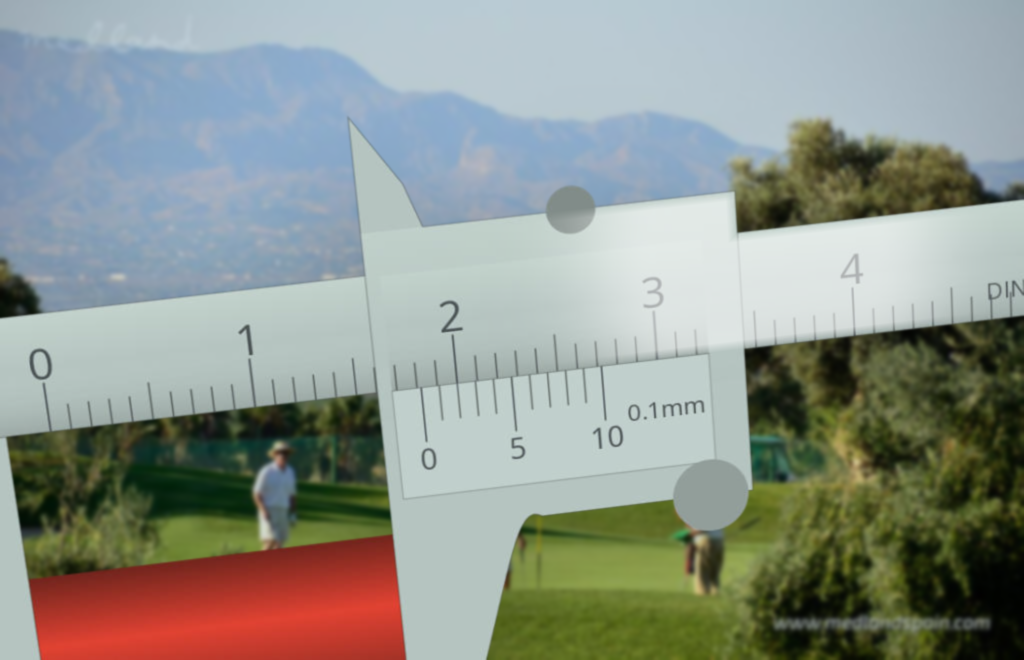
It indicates {"value": 18.2, "unit": "mm"}
